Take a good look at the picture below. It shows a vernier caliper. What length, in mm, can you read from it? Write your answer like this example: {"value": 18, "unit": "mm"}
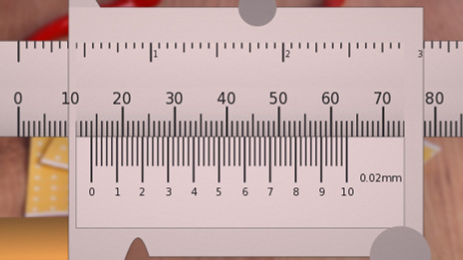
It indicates {"value": 14.0, "unit": "mm"}
